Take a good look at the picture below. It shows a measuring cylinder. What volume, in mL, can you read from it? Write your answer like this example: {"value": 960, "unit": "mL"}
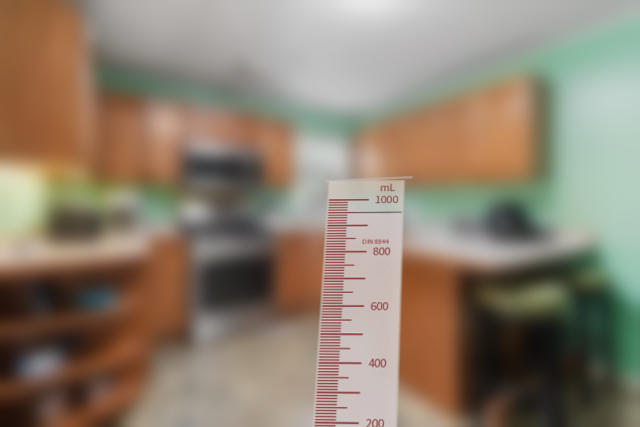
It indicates {"value": 950, "unit": "mL"}
